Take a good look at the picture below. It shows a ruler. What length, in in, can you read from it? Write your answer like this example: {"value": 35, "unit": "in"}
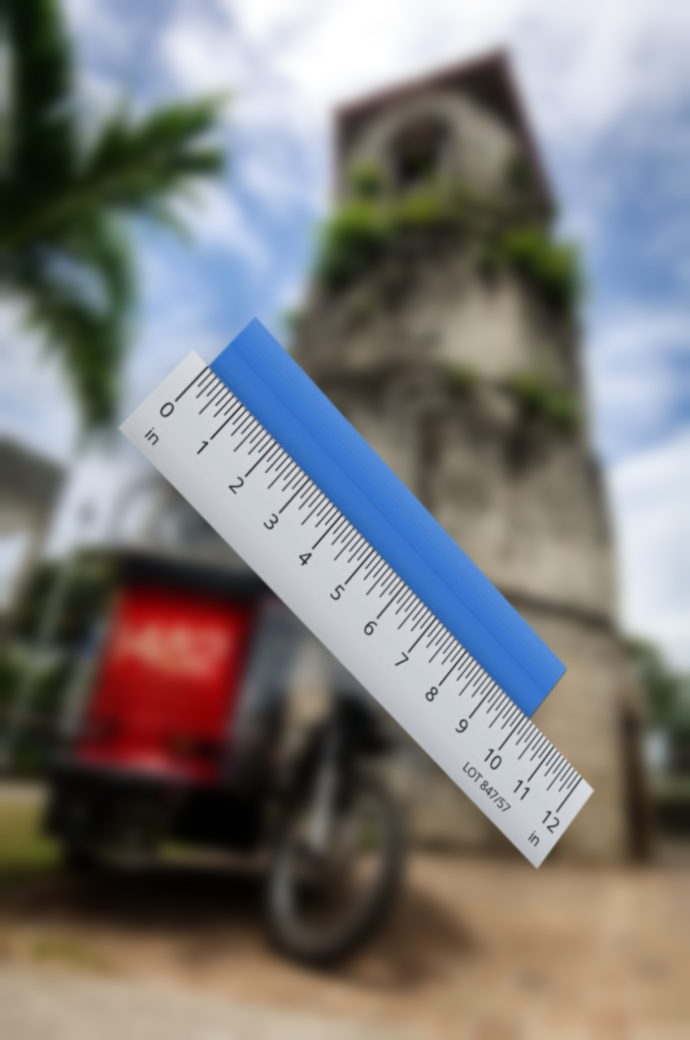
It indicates {"value": 10.125, "unit": "in"}
